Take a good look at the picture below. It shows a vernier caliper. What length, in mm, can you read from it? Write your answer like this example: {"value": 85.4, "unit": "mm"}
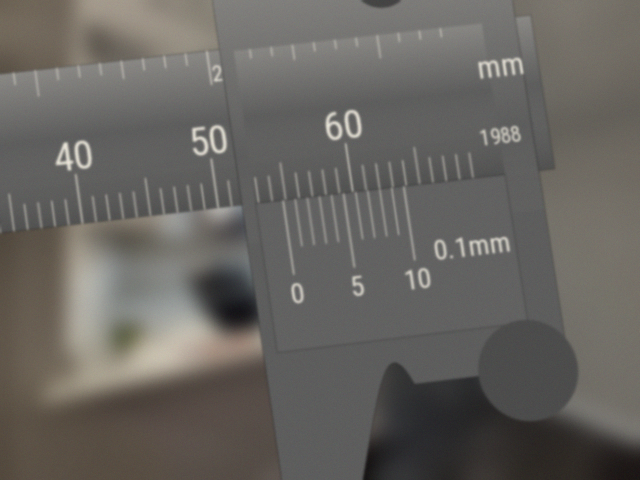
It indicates {"value": 54.8, "unit": "mm"}
